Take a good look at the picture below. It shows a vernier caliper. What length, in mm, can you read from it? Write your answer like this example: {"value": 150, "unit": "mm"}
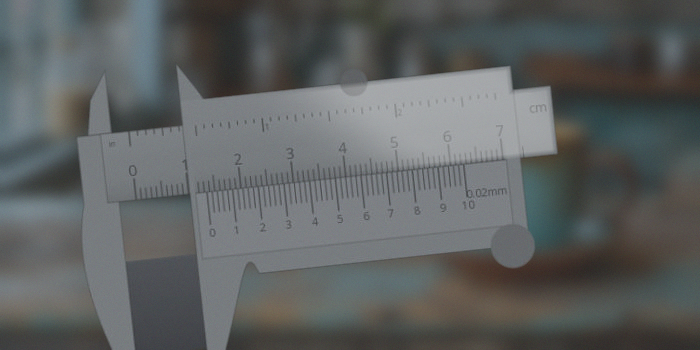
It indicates {"value": 13.5, "unit": "mm"}
